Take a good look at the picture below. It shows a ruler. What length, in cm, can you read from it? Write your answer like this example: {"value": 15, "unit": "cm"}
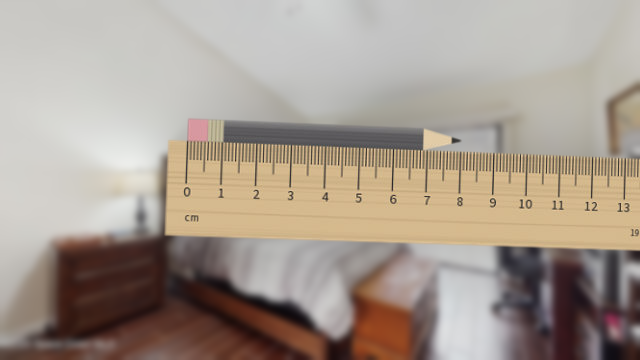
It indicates {"value": 8, "unit": "cm"}
